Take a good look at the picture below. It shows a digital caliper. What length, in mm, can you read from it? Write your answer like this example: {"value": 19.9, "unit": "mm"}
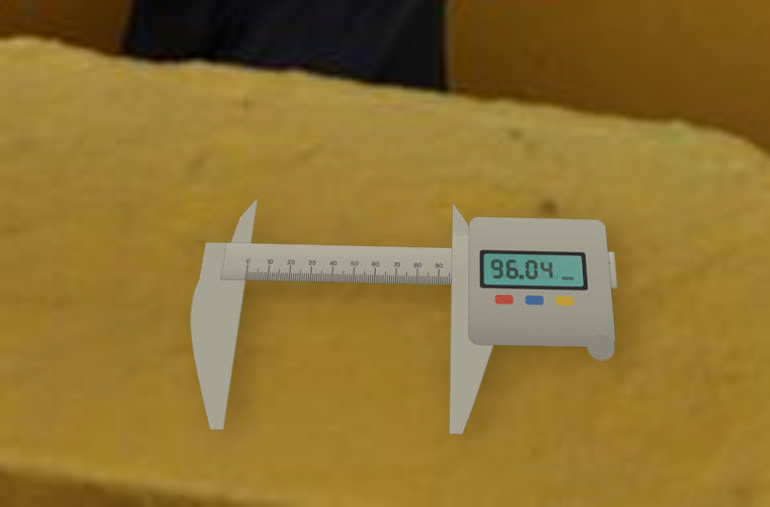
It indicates {"value": 96.04, "unit": "mm"}
